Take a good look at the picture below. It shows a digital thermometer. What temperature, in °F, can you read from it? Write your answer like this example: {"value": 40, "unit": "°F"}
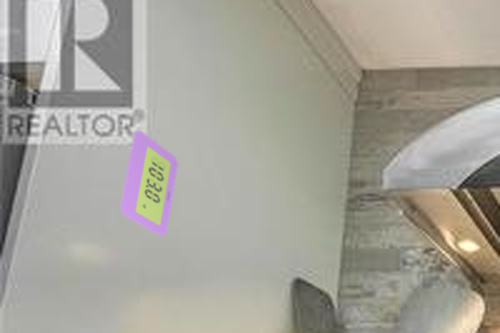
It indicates {"value": 103.0, "unit": "°F"}
